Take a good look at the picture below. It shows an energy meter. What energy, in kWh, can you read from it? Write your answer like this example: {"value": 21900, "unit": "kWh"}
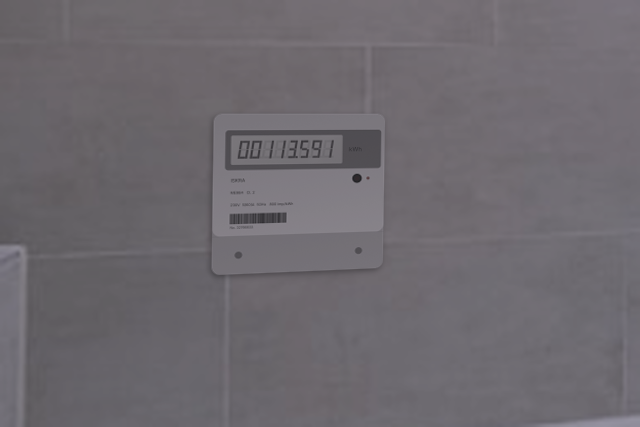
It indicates {"value": 113.591, "unit": "kWh"}
